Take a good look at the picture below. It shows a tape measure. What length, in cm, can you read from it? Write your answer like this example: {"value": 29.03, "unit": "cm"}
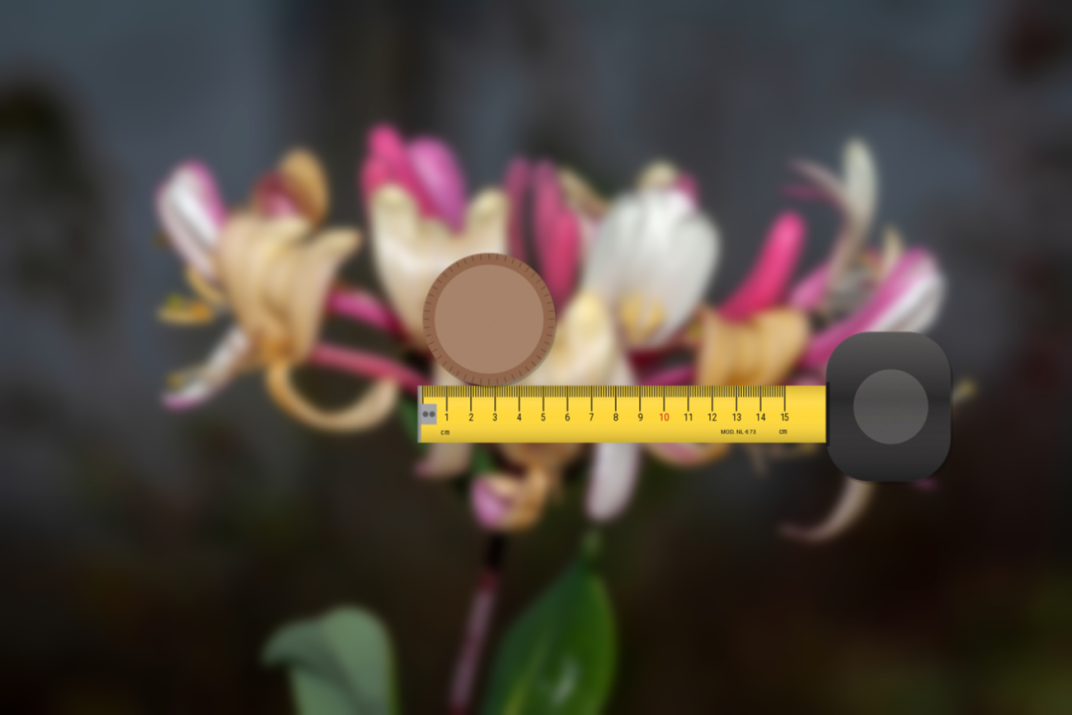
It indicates {"value": 5.5, "unit": "cm"}
